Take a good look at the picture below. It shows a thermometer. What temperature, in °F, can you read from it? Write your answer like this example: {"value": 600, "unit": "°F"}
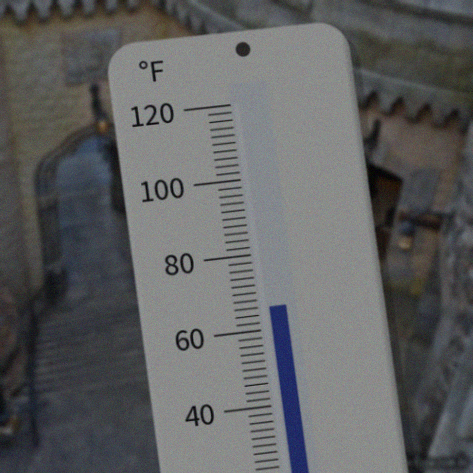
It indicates {"value": 66, "unit": "°F"}
